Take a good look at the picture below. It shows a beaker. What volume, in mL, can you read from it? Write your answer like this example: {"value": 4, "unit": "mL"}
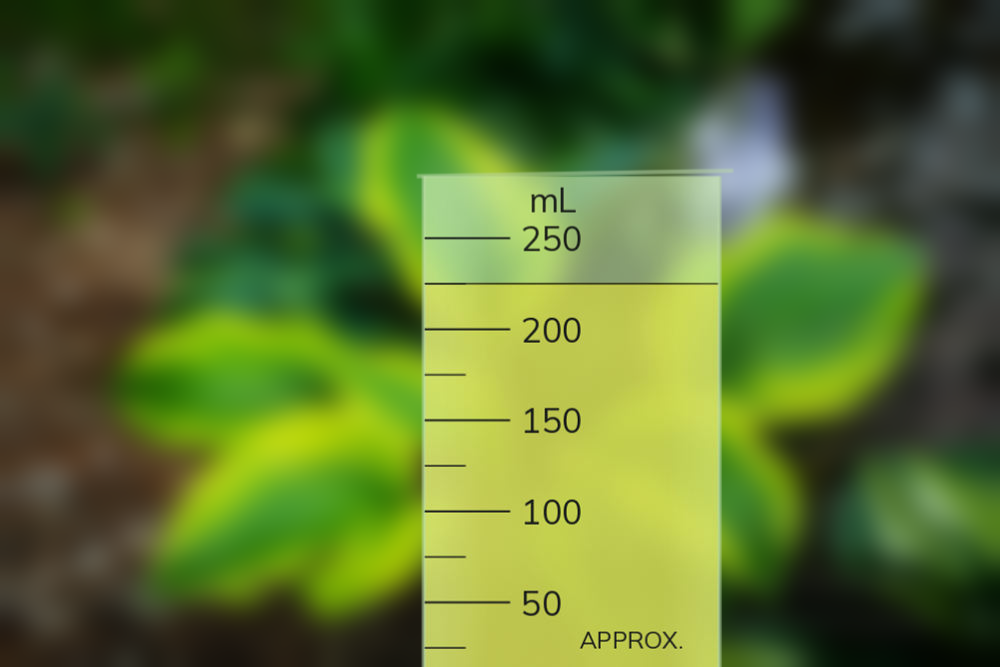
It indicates {"value": 225, "unit": "mL"}
